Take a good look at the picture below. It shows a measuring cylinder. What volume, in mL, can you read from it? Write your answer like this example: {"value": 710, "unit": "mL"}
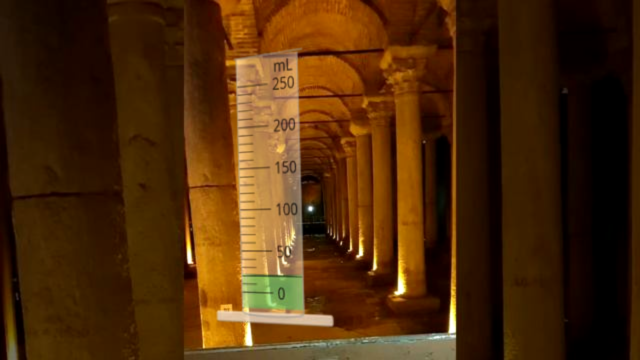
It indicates {"value": 20, "unit": "mL"}
